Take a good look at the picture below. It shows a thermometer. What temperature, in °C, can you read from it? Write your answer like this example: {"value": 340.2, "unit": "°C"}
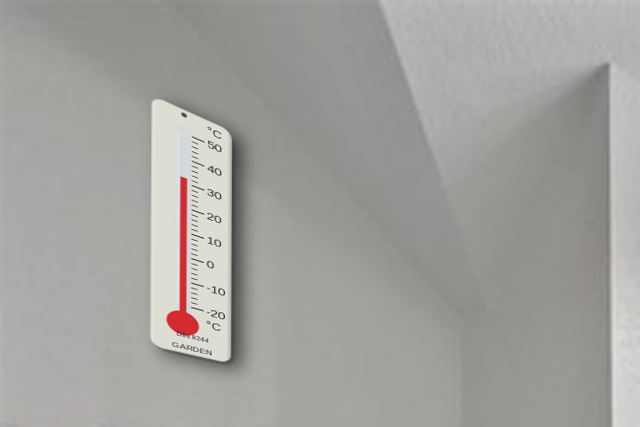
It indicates {"value": 32, "unit": "°C"}
